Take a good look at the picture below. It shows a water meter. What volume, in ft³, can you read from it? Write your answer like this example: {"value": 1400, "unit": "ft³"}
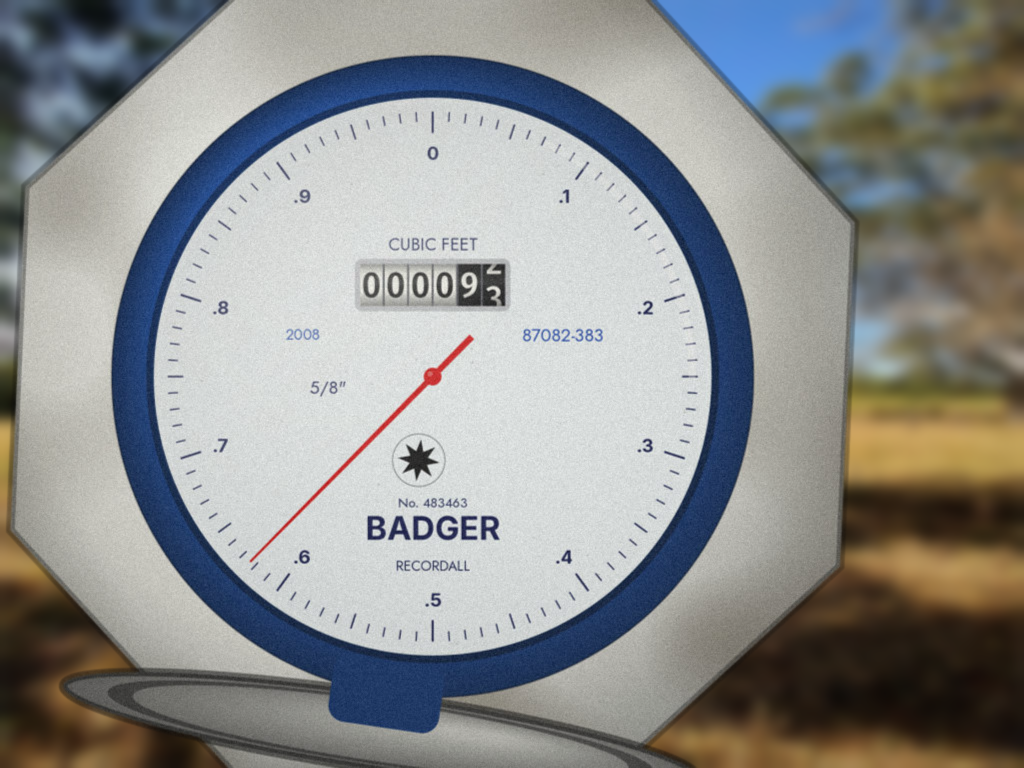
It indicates {"value": 92.62, "unit": "ft³"}
